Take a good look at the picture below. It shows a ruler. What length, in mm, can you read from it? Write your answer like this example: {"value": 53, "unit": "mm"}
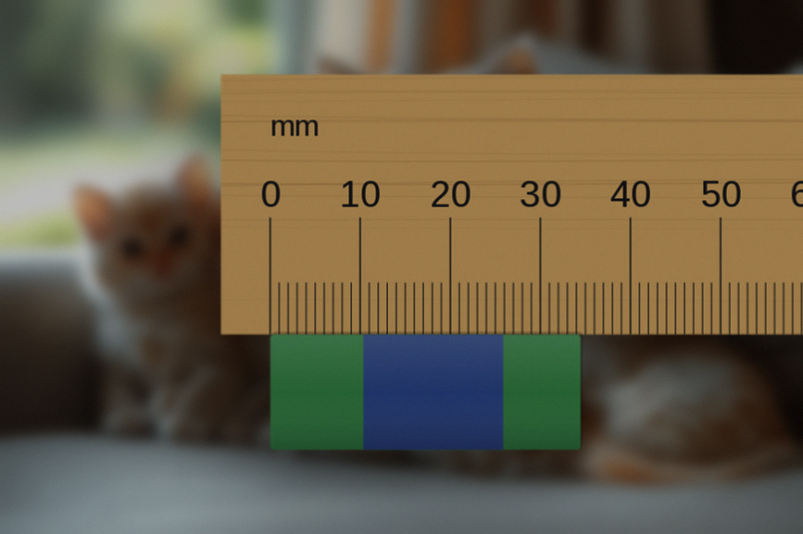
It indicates {"value": 34.5, "unit": "mm"}
